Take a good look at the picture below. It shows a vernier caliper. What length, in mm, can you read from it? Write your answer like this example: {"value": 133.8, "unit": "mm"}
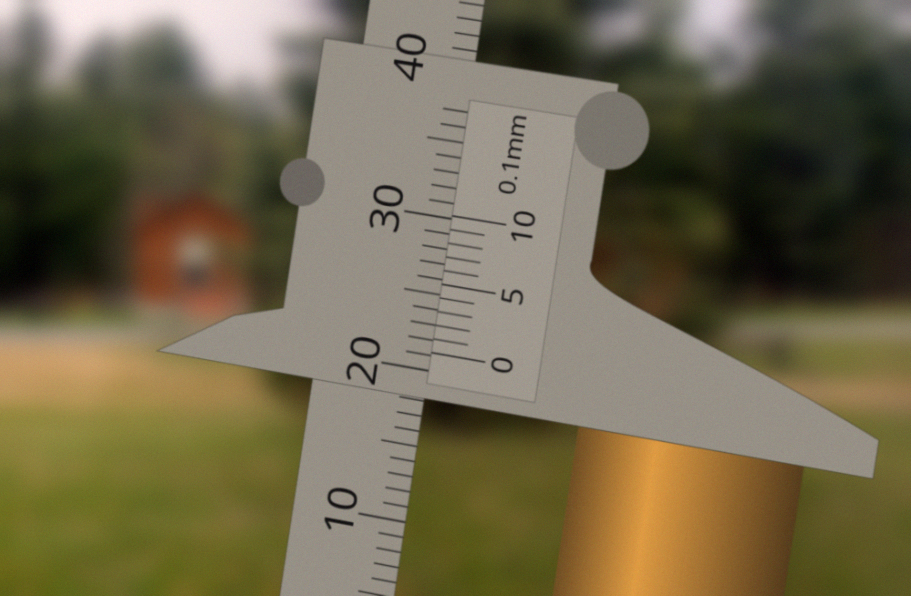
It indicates {"value": 21.2, "unit": "mm"}
